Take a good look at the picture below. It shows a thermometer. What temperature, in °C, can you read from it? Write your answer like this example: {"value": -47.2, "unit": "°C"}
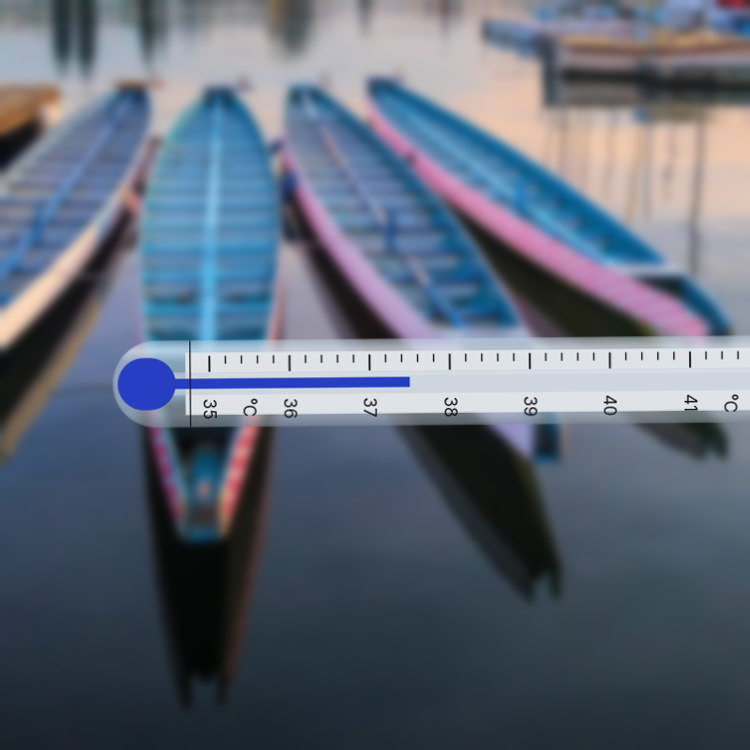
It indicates {"value": 37.5, "unit": "°C"}
